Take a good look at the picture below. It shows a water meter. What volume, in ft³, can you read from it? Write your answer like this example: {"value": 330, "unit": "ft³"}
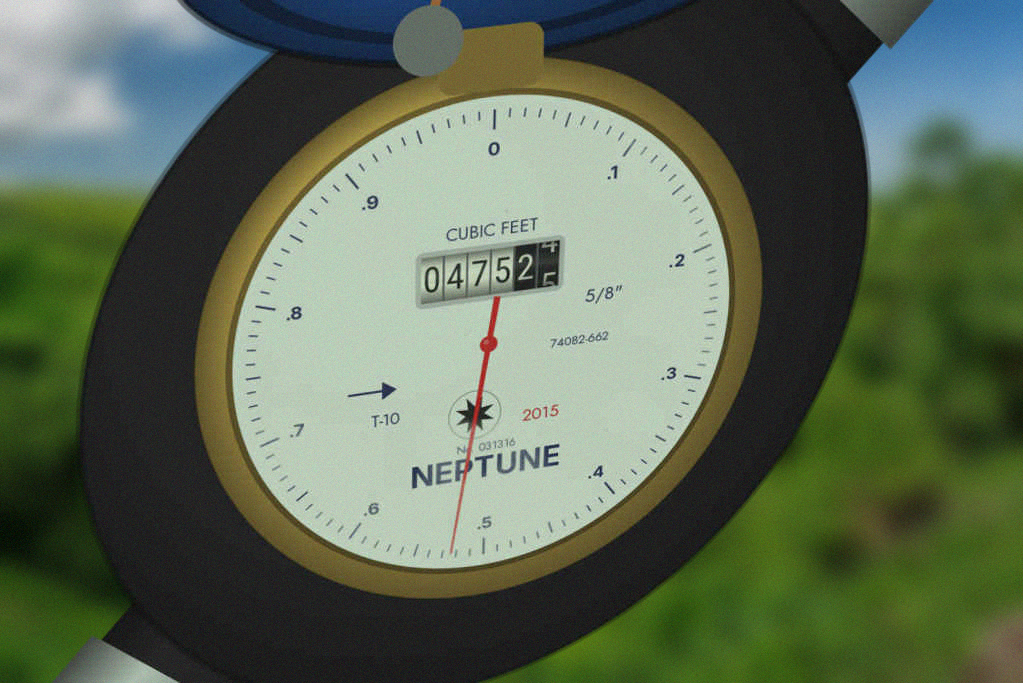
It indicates {"value": 47524.52, "unit": "ft³"}
